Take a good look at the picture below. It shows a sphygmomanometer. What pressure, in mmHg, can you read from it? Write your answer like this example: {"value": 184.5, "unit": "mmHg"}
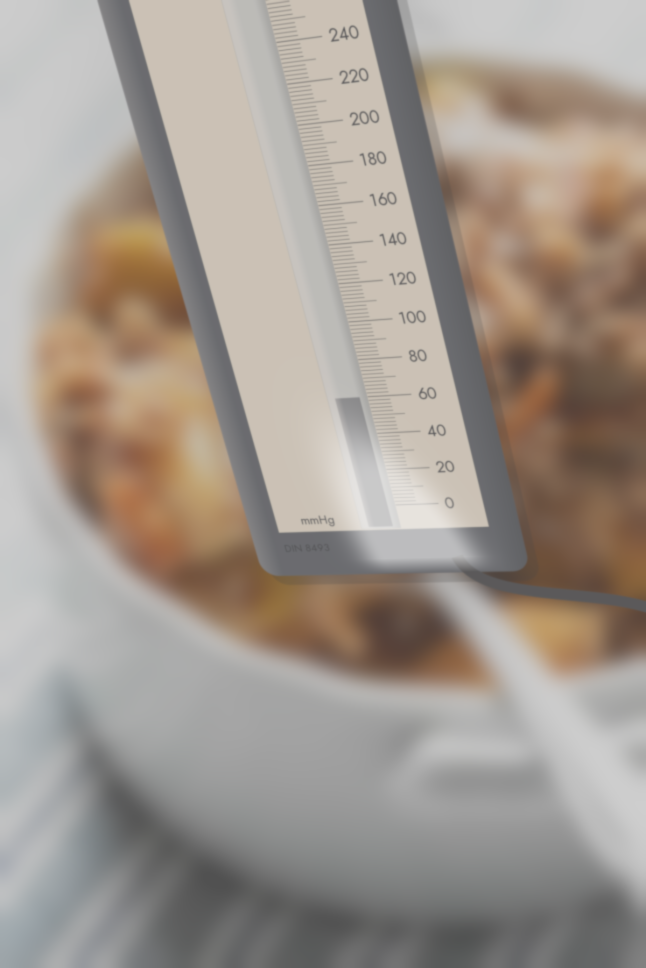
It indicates {"value": 60, "unit": "mmHg"}
